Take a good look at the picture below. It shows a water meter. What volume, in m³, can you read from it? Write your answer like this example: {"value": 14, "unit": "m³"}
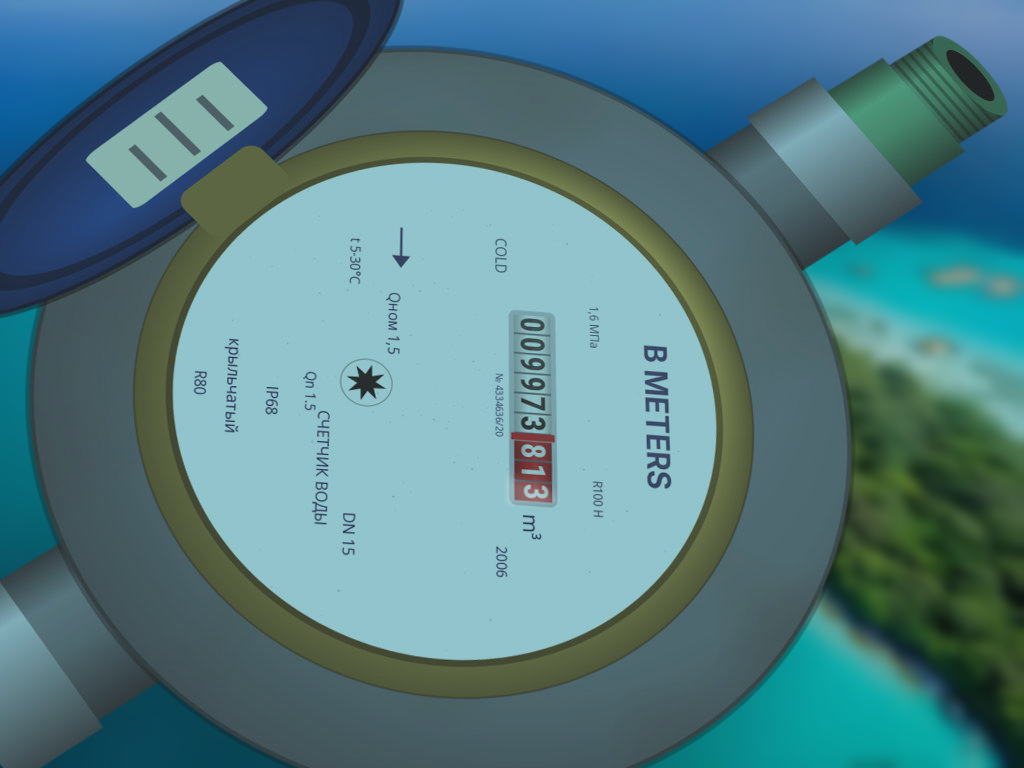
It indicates {"value": 9973.813, "unit": "m³"}
